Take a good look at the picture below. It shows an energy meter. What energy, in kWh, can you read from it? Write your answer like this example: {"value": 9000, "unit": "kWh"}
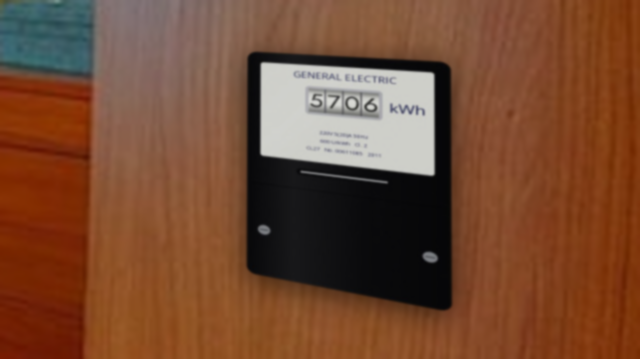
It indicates {"value": 5706, "unit": "kWh"}
